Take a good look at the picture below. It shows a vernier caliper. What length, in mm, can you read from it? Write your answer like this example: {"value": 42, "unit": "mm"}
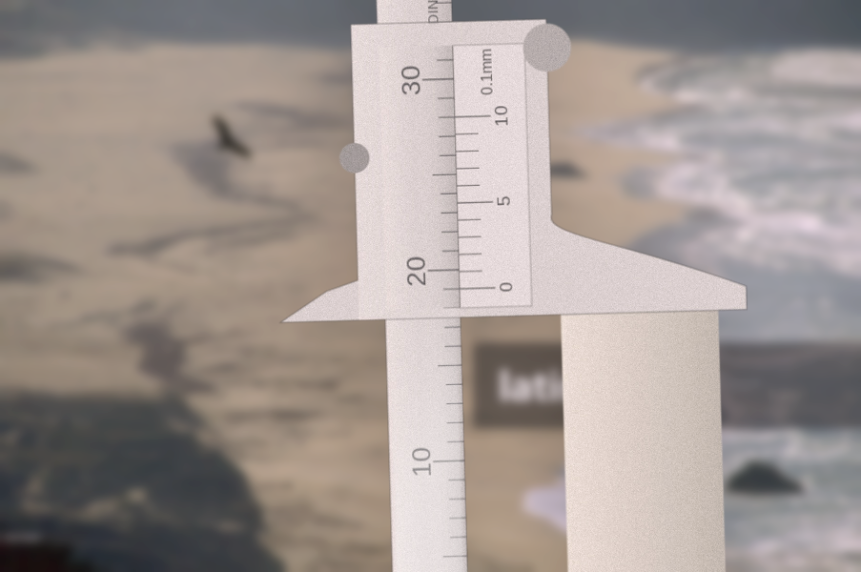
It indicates {"value": 19.0, "unit": "mm"}
